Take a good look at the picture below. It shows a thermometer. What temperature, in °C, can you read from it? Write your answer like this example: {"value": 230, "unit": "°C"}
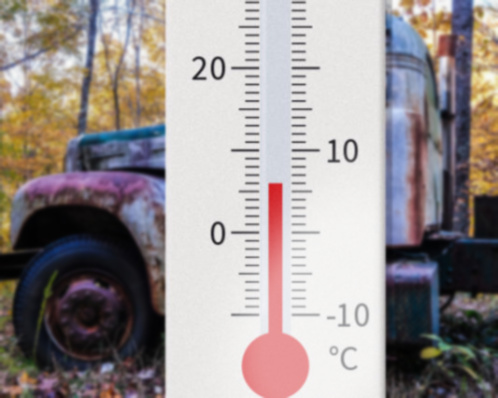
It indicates {"value": 6, "unit": "°C"}
